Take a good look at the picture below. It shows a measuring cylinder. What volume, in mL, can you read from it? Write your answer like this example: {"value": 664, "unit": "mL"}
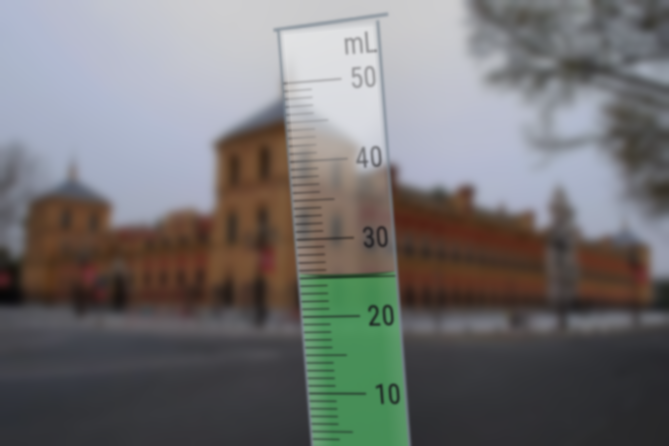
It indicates {"value": 25, "unit": "mL"}
